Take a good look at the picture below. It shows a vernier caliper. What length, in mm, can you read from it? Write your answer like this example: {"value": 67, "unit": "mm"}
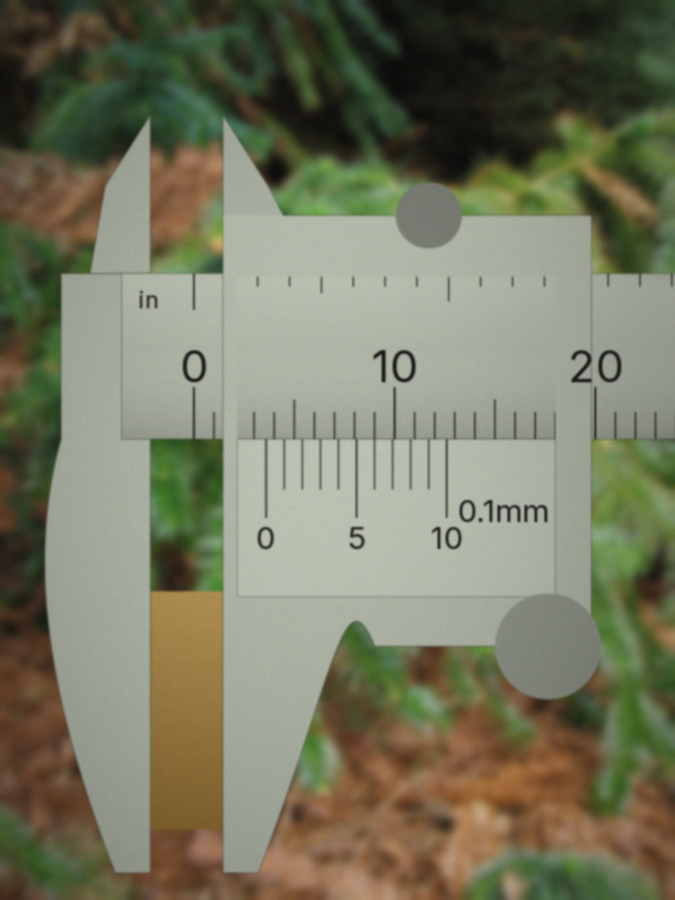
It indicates {"value": 3.6, "unit": "mm"}
